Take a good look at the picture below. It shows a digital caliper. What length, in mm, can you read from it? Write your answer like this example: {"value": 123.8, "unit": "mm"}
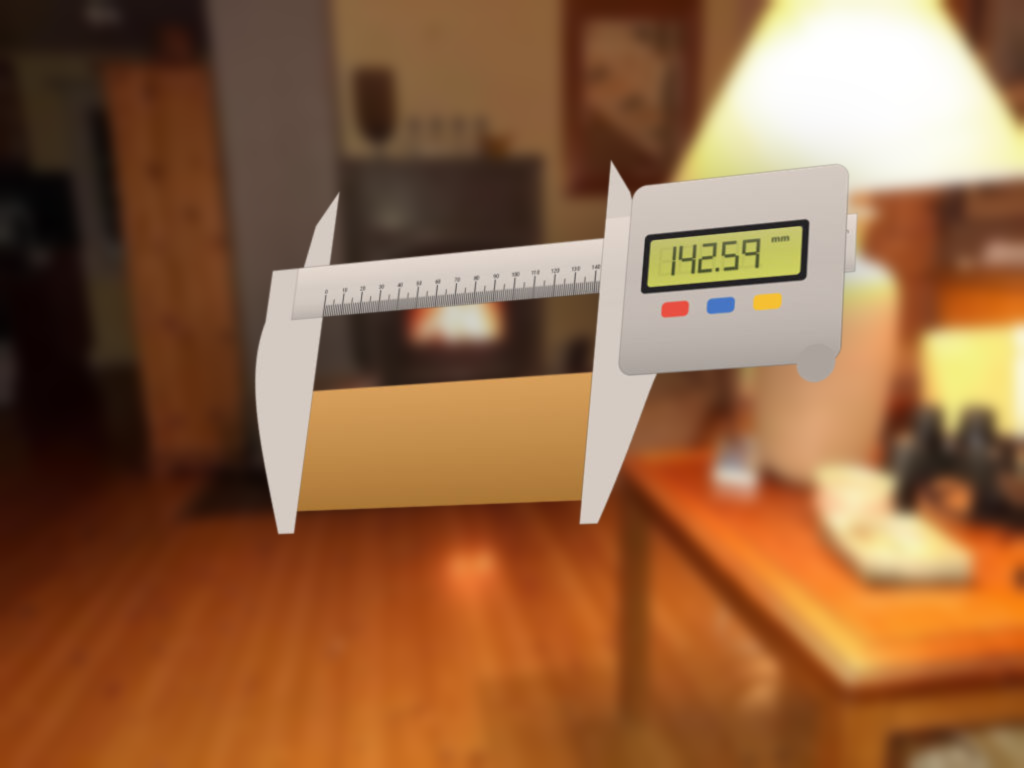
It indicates {"value": 142.59, "unit": "mm"}
